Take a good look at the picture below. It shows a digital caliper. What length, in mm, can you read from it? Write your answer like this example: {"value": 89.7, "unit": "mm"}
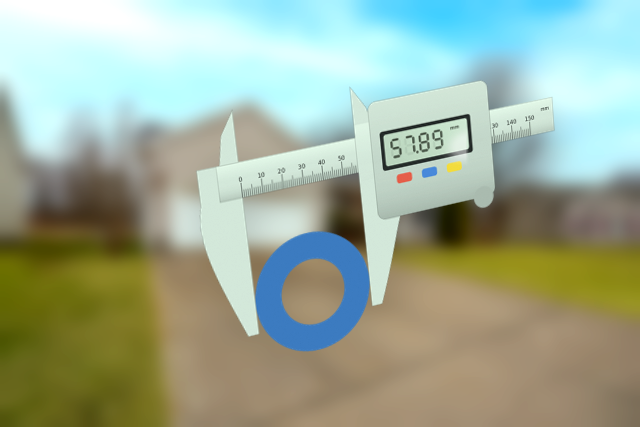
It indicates {"value": 57.89, "unit": "mm"}
